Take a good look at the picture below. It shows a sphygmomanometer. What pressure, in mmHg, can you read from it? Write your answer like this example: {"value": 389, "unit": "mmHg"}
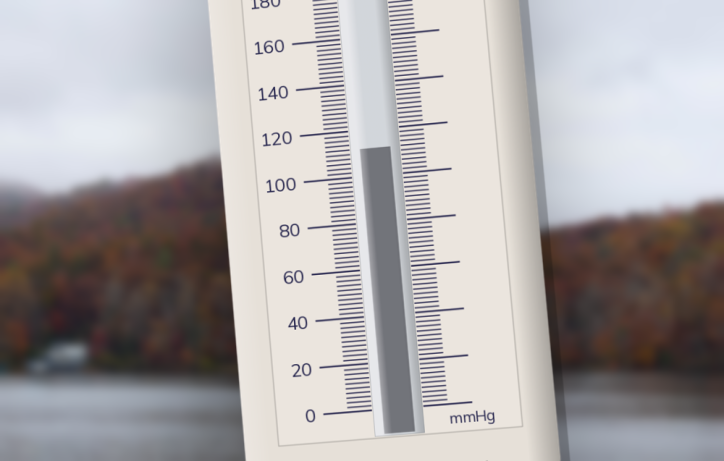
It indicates {"value": 112, "unit": "mmHg"}
